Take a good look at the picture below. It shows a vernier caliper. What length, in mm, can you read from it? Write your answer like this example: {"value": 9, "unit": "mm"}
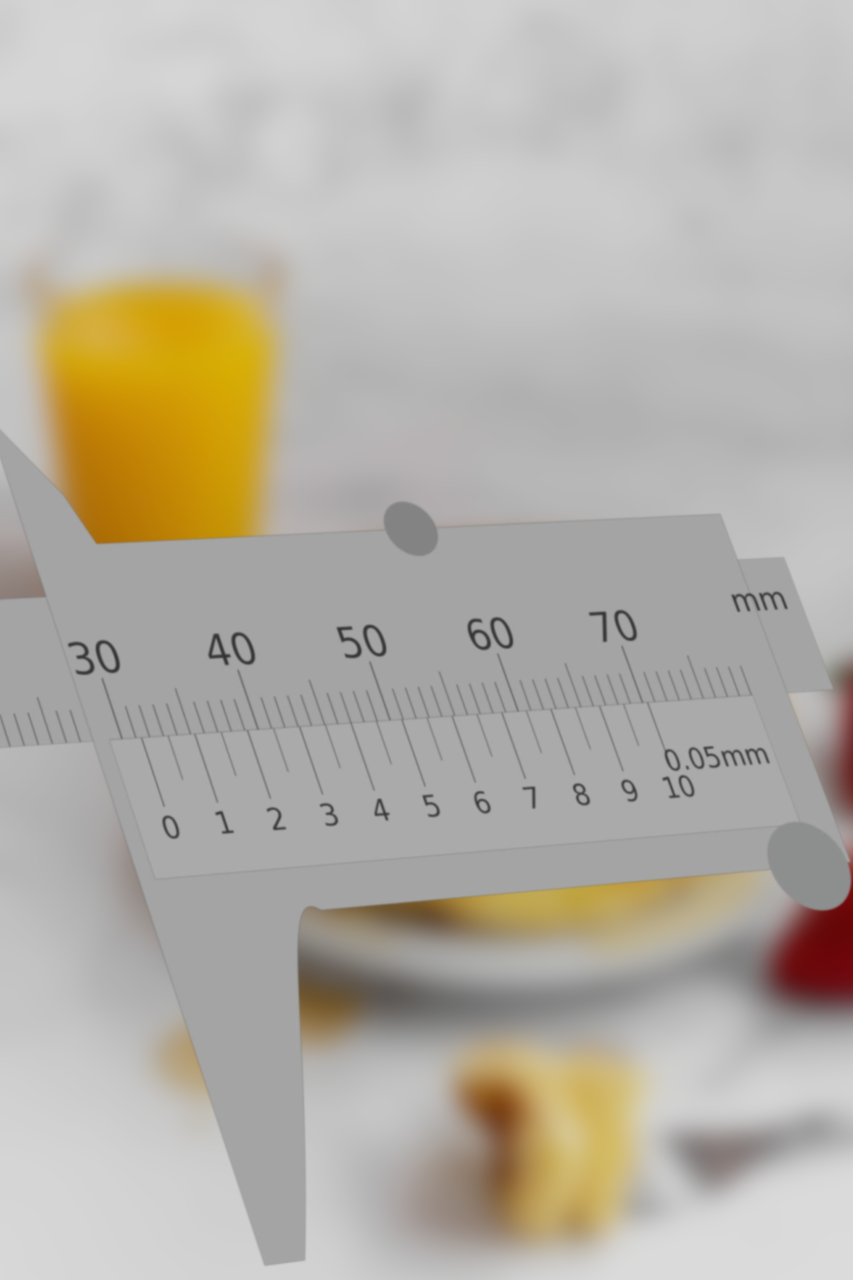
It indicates {"value": 31.4, "unit": "mm"}
